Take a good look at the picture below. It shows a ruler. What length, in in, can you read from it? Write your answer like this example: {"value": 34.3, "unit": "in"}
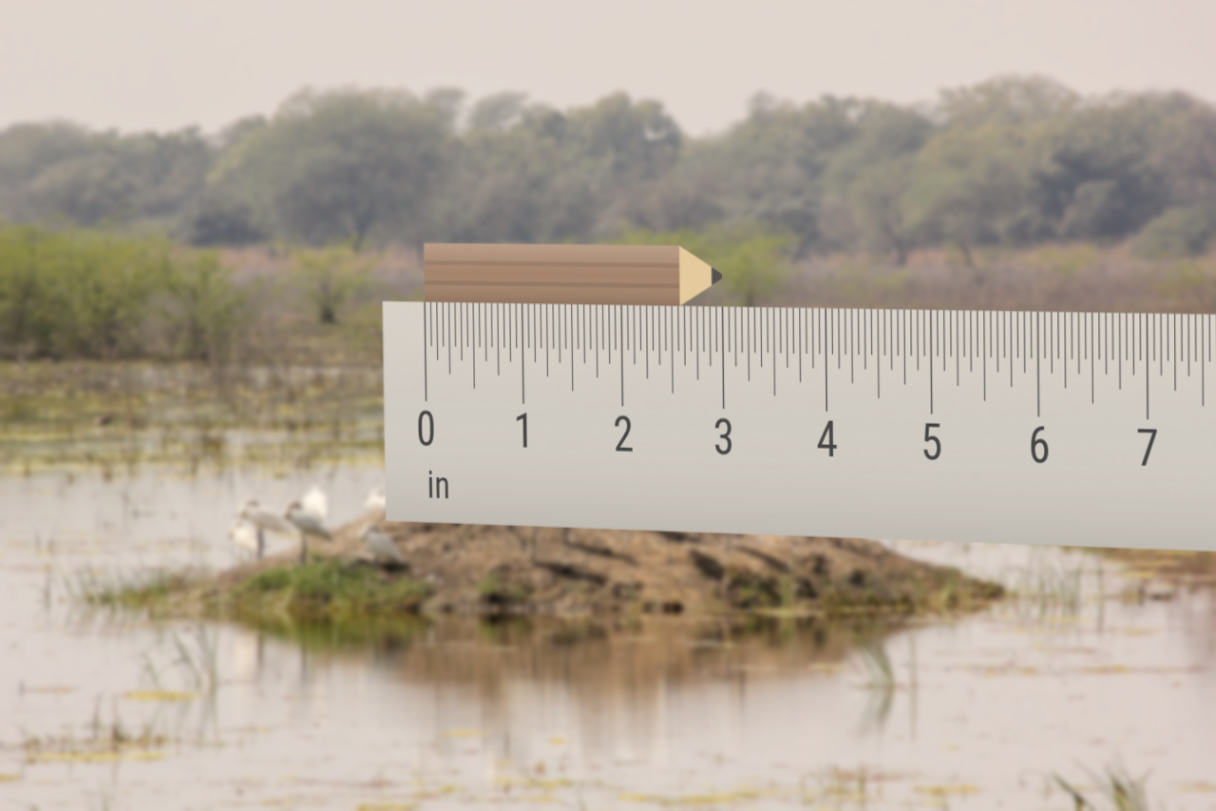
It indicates {"value": 3, "unit": "in"}
